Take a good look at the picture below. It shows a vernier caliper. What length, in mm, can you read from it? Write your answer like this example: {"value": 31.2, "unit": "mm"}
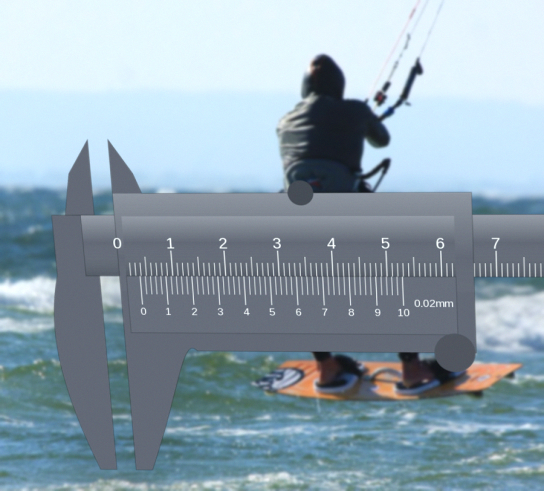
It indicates {"value": 3.8, "unit": "mm"}
